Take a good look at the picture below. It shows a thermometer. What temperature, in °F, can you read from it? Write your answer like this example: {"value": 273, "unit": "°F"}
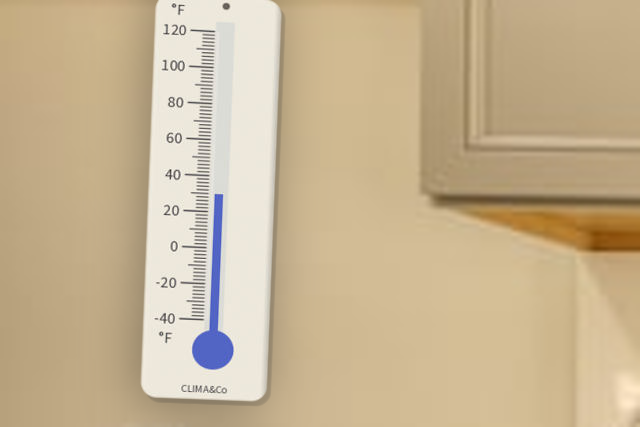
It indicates {"value": 30, "unit": "°F"}
